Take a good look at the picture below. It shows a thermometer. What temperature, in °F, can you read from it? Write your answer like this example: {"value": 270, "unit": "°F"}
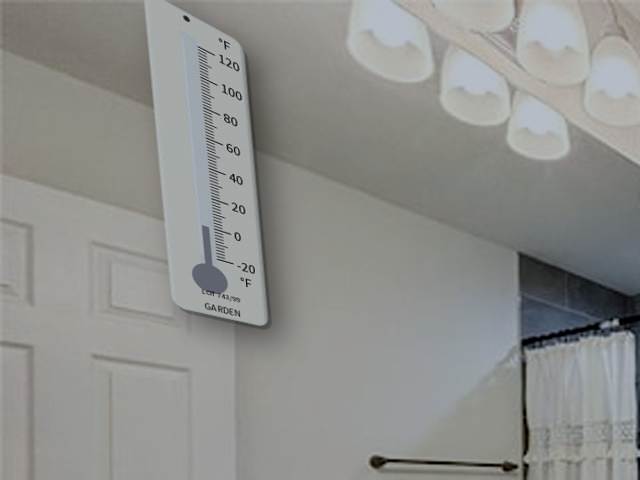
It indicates {"value": 0, "unit": "°F"}
